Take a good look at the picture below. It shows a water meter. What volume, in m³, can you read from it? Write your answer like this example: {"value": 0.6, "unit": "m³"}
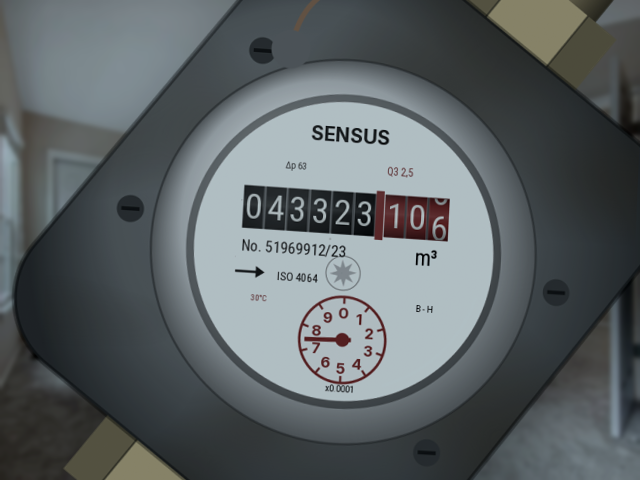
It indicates {"value": 43323.1057, "unit": "m³"}
